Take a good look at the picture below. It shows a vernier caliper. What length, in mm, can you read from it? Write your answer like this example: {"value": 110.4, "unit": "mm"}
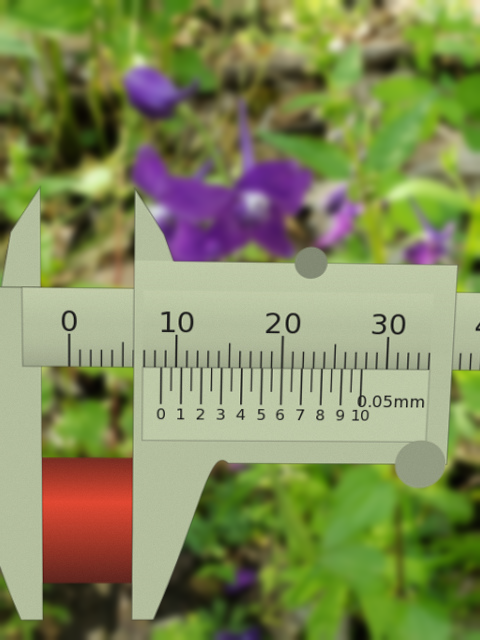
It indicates {"value": 8.6, "unit": "mm"}
